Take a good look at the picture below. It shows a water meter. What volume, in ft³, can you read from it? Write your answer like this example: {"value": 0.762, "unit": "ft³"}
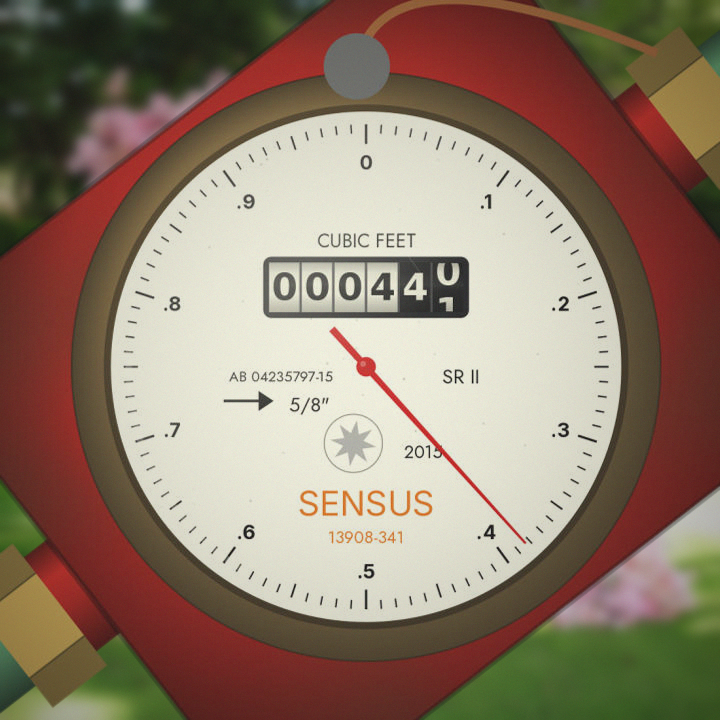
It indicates {"value": 440.38, "unit": "ft³"}
